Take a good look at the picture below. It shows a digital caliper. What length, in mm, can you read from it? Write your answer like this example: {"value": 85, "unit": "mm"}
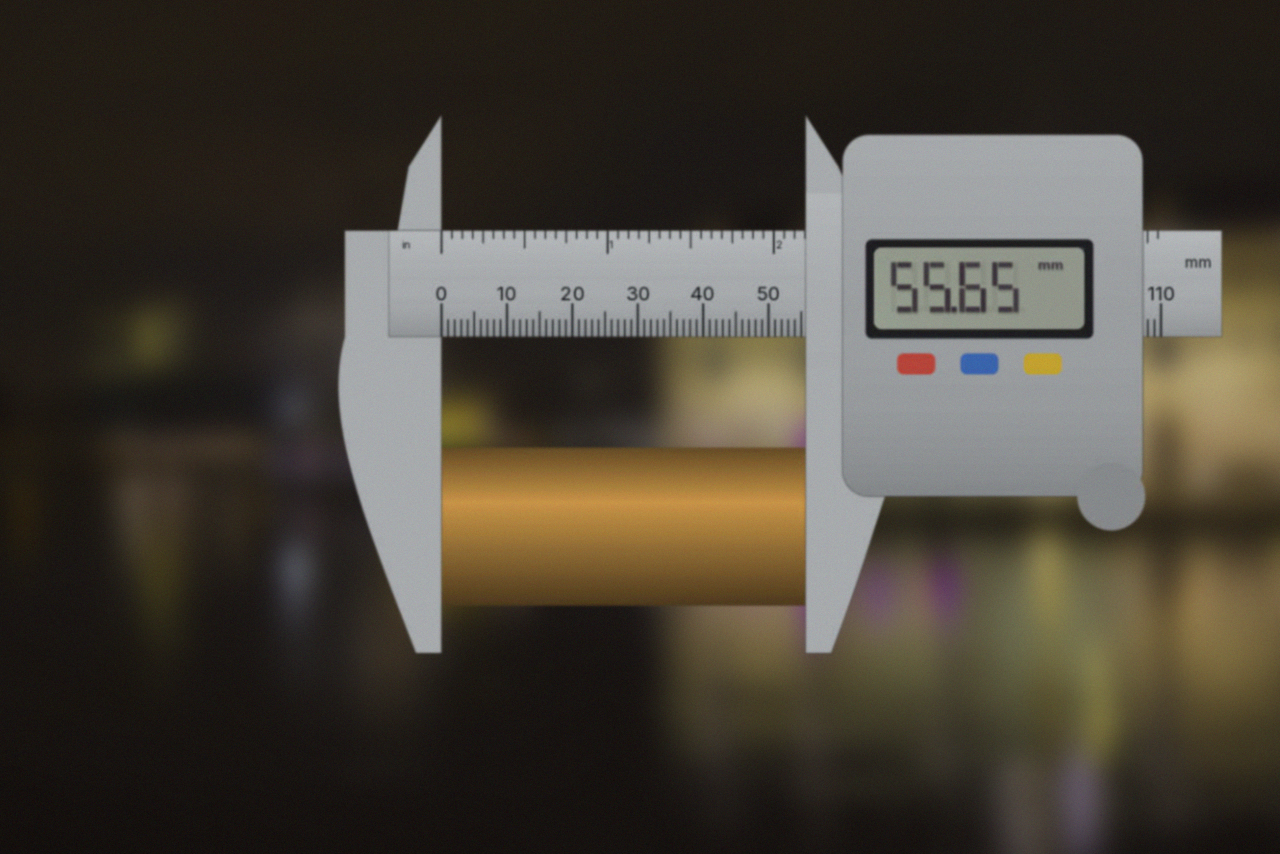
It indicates {"value": 55.65, "unit": "mm"}
